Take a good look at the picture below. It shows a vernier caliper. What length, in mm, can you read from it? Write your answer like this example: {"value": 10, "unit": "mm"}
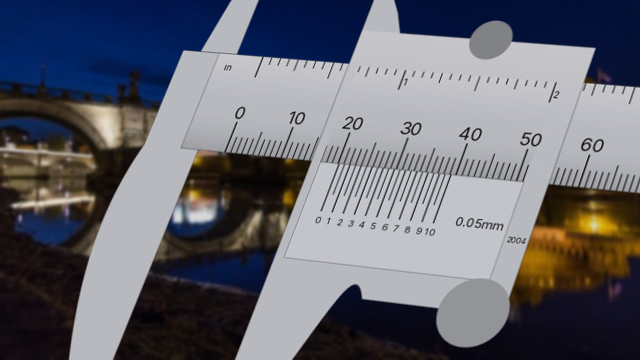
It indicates {"value": 20.2, "unit": "mm"}
